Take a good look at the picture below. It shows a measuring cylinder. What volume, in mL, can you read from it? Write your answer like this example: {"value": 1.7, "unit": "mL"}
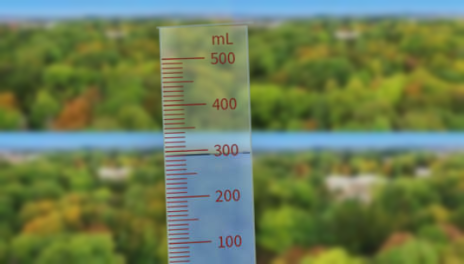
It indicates {"value": 290, "unit": "mL"}
